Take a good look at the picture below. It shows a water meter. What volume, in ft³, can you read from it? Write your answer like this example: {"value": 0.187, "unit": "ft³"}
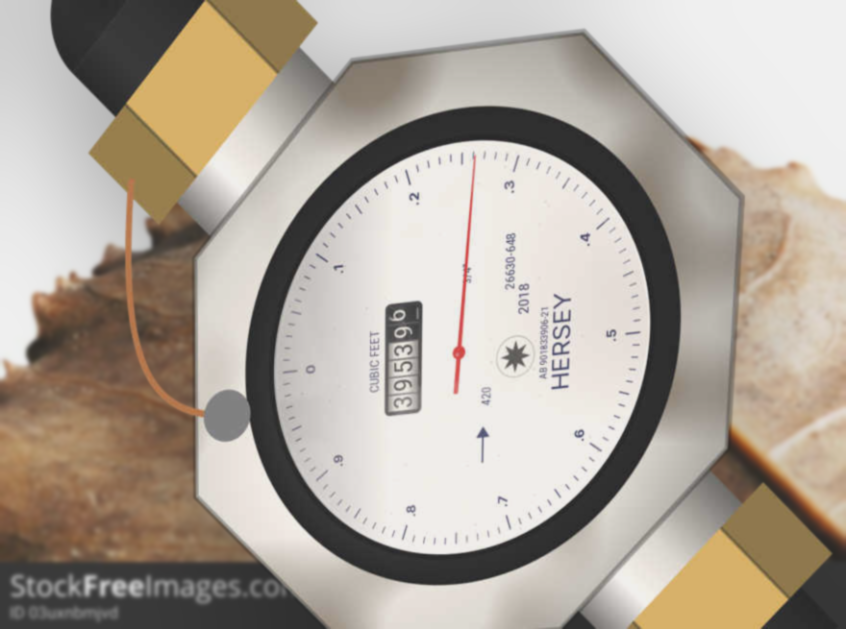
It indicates {"value": 395396.26, "unit": "ft³"}
